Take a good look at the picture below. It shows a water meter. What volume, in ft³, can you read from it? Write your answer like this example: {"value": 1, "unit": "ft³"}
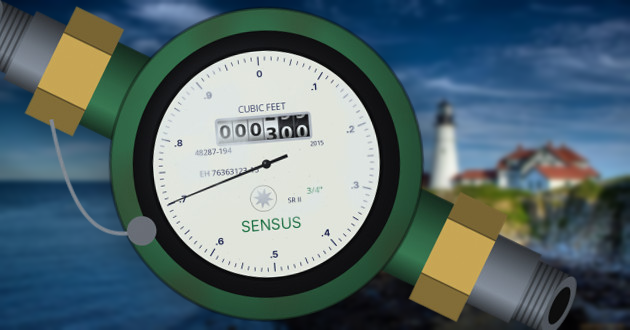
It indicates {"value": 299.70, "unit": "ft³"}
